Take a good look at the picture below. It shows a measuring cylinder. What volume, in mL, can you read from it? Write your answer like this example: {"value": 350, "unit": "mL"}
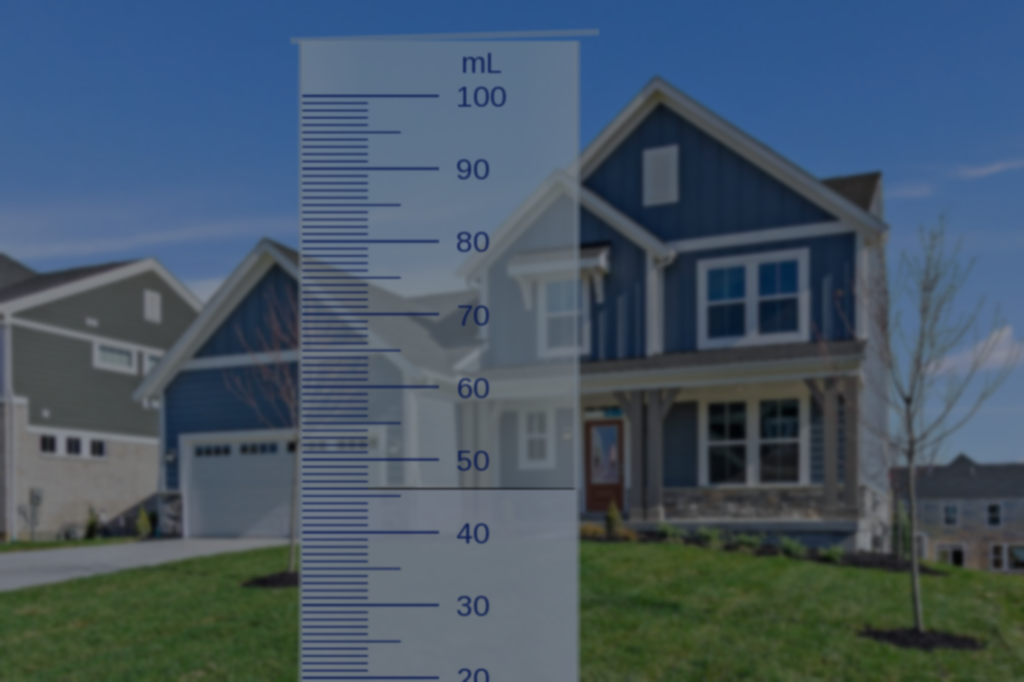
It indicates {"value": 46, "unit": "mL"}
